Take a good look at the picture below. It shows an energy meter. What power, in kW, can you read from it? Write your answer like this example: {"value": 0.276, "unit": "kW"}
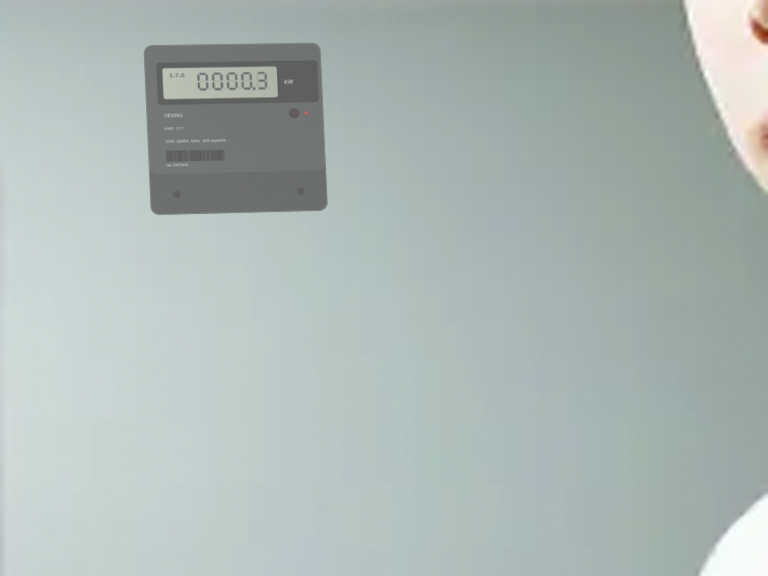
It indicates {"value": 0.3, "unit": "kW"}
